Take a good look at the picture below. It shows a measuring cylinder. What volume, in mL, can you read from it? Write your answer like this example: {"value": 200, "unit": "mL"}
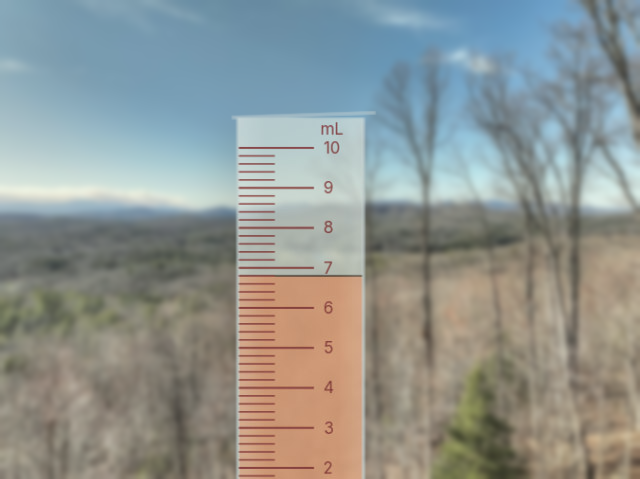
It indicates {"value": 6.8, "unit": "mL"}
